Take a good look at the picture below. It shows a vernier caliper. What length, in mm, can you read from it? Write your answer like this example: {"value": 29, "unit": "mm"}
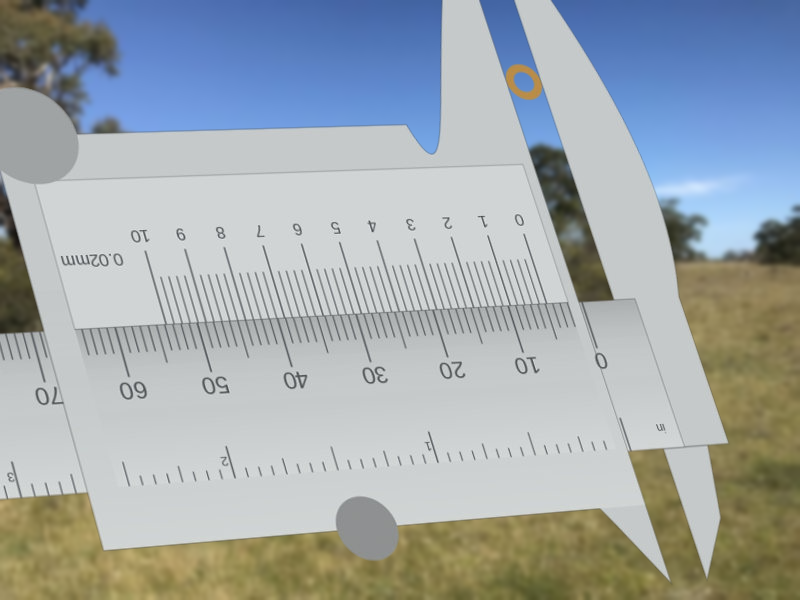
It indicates {"value": 4.8, "unit": "mm"}
